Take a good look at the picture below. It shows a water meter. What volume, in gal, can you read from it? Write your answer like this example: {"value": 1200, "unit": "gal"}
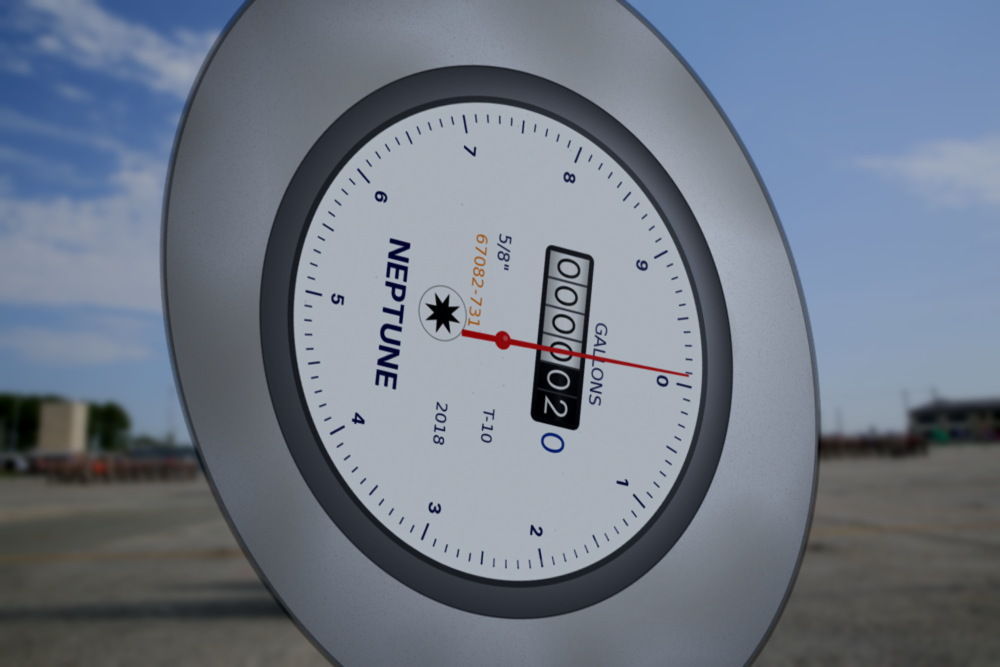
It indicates {"value": 19.9, "unit": "gal"}
